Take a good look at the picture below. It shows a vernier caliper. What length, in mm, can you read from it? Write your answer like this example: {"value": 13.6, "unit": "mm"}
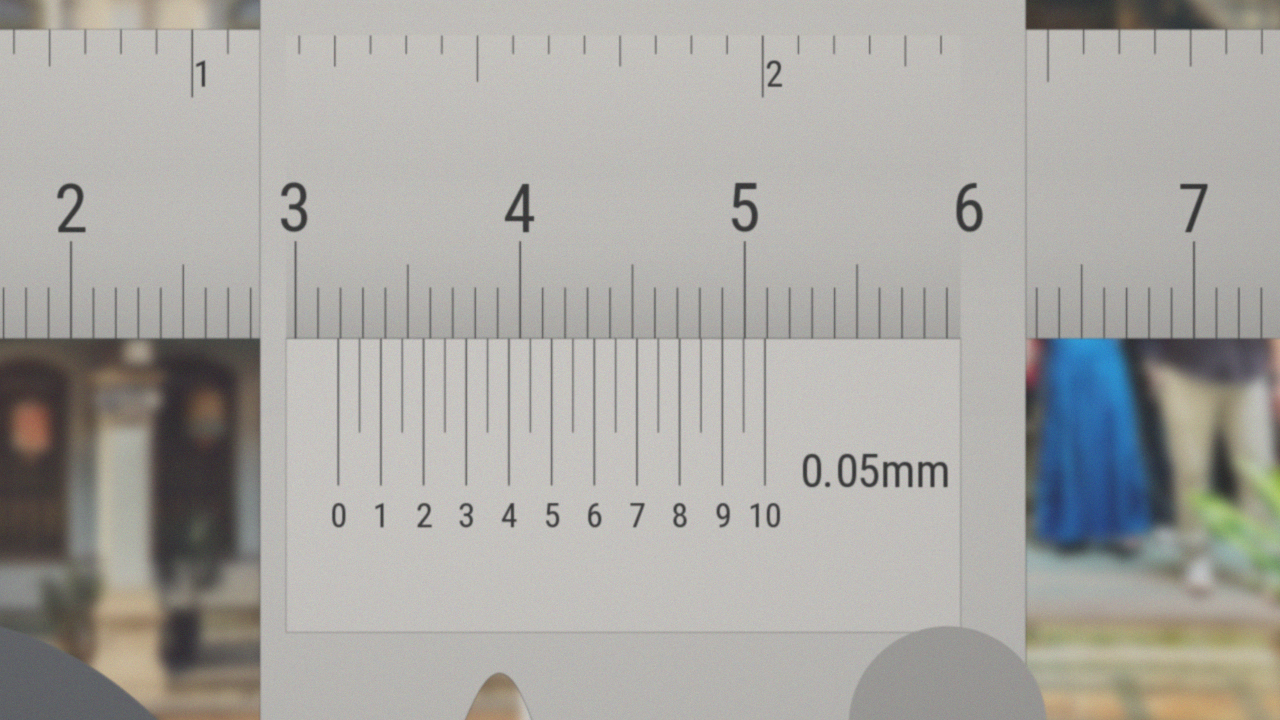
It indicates {"value": 31.9, "unit": "mm"}
